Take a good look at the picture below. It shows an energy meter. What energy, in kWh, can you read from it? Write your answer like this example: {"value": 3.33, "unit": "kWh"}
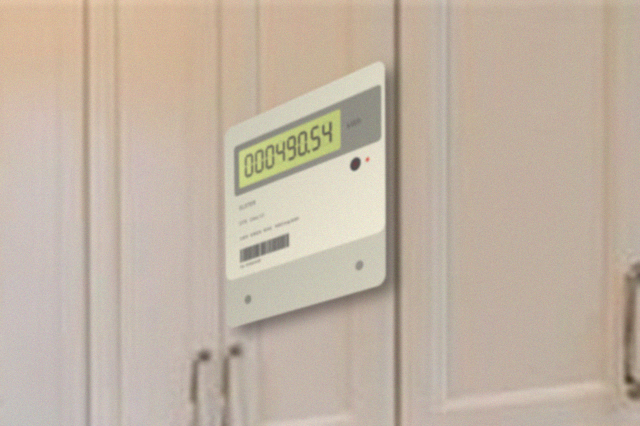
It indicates {"value": 490.54, "unit": "kWh"}
